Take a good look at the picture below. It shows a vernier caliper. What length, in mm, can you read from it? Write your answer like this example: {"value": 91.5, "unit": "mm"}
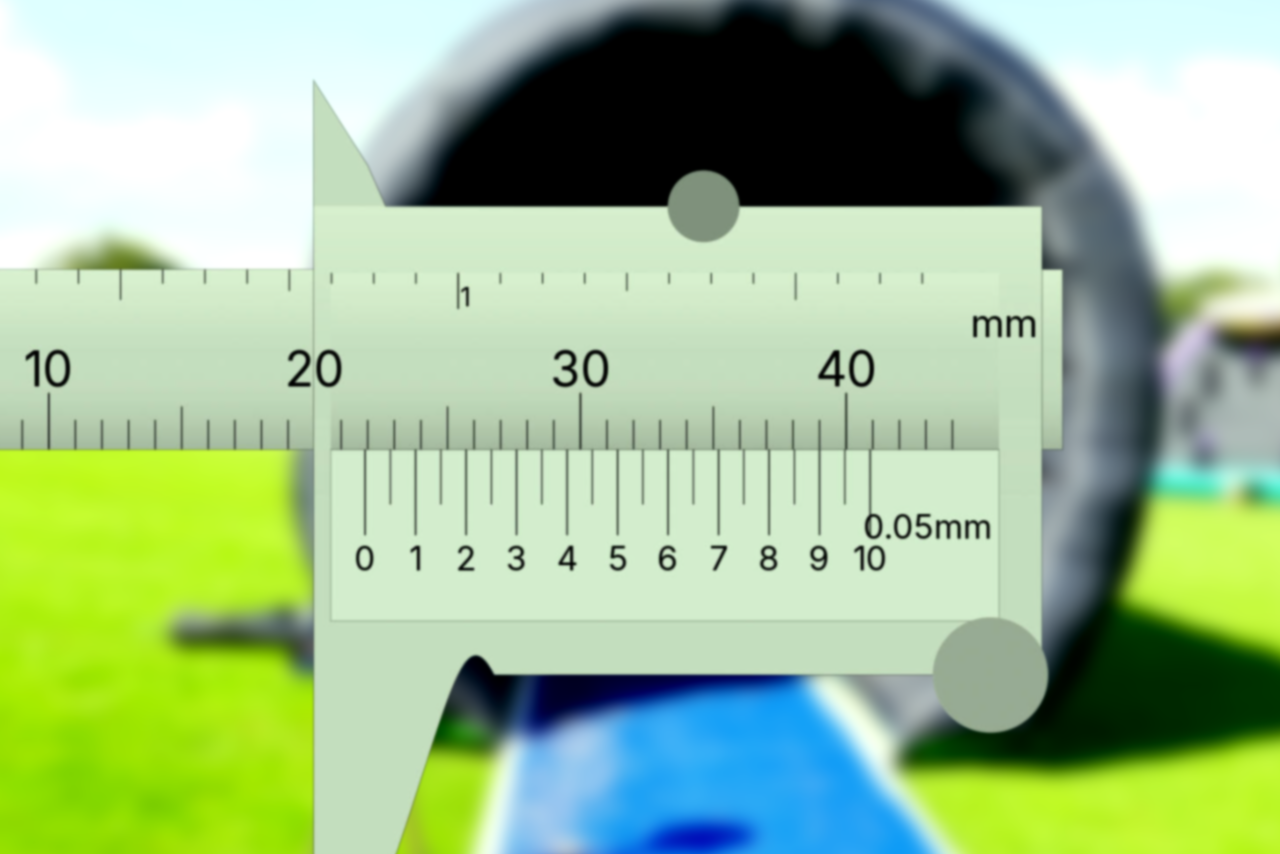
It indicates {"value": 21.9, "unit": "mm"}
